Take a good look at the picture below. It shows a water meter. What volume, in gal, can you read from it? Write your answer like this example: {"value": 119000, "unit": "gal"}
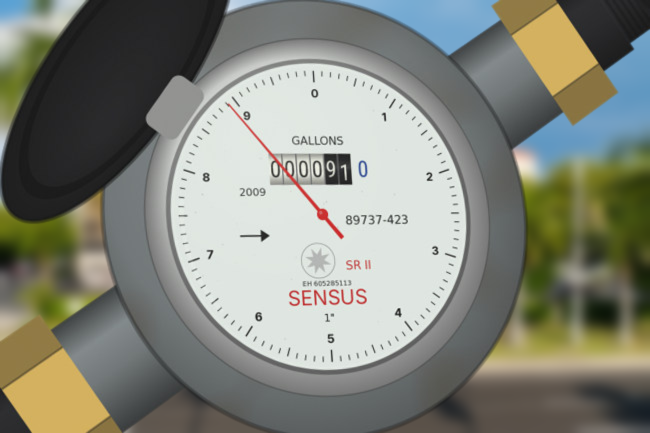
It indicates {"value": 908.9, "unit": "gal"}
